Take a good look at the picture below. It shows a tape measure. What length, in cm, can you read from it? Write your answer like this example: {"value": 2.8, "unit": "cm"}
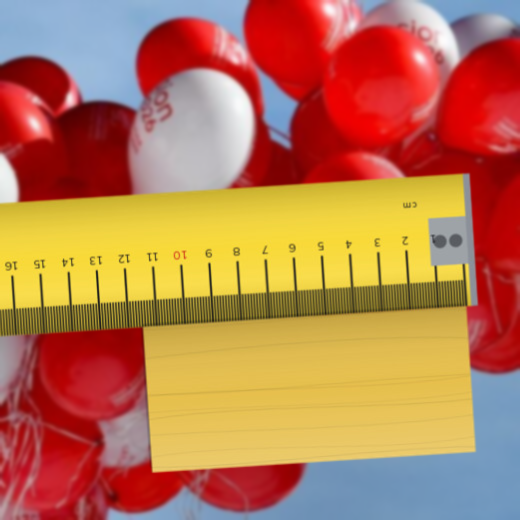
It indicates {"value": 11.5, "unit": "cm"}
